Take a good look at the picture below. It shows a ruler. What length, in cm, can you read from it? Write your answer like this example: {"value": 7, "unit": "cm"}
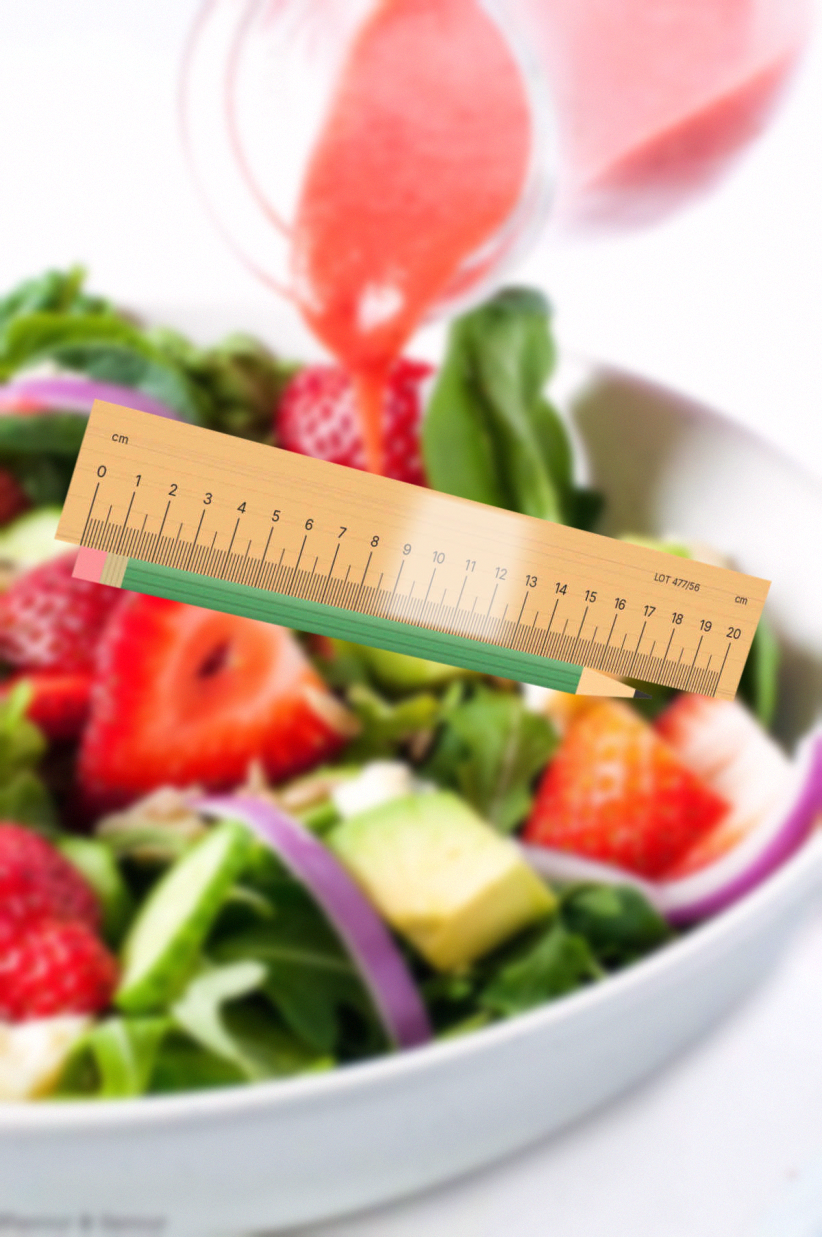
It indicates {"value": 18, "unit": "cm"}
